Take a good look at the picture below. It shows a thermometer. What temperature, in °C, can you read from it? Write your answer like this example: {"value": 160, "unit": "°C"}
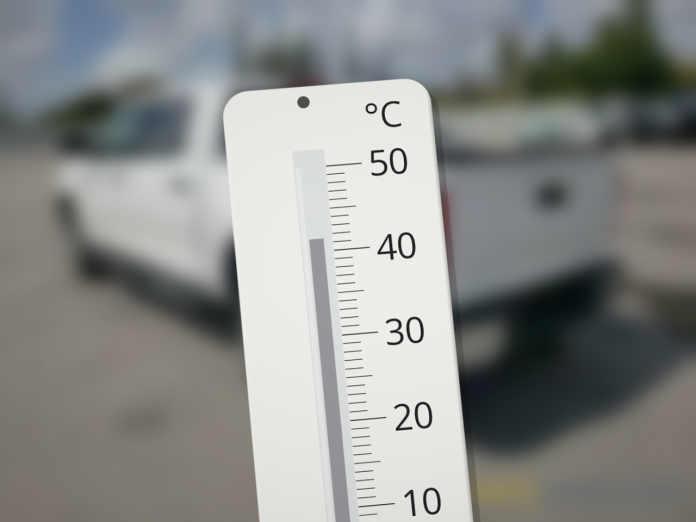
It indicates {"value": 41.5, "unit": "°C"}
